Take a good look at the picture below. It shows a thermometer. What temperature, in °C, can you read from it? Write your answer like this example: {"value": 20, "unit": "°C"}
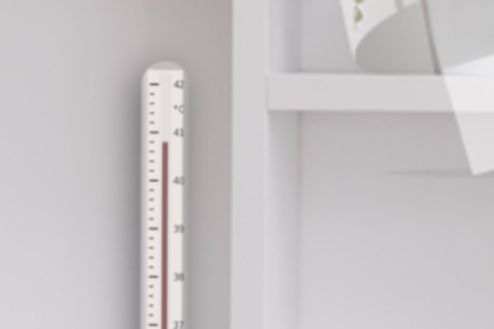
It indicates {"value": 40.8, "unit": "°C"}
